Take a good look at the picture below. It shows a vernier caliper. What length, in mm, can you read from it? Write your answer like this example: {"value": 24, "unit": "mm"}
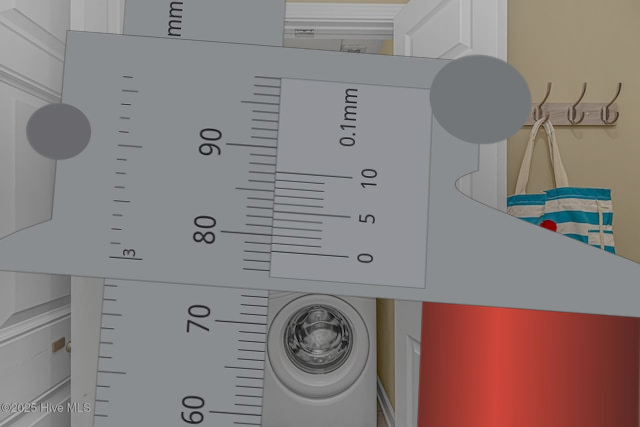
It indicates {"value": 78.2, "unit": "mm"}
